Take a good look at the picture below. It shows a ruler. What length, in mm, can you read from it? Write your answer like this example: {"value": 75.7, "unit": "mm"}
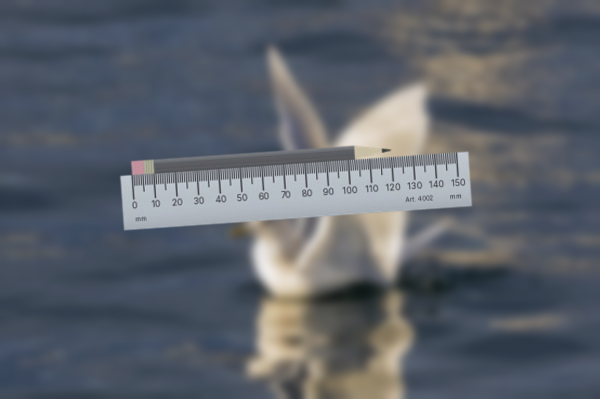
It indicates {"value": 120, "unit": "mm"}
